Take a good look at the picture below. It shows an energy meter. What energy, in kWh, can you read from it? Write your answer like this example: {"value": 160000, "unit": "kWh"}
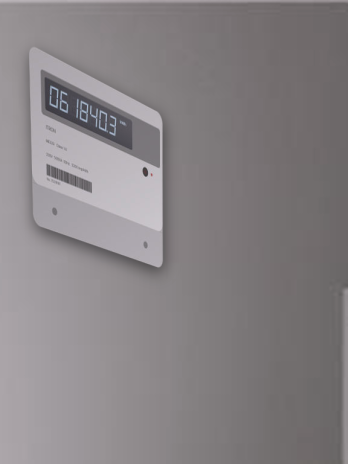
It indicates {"value": 61840.3, "unit": "kWh"}
